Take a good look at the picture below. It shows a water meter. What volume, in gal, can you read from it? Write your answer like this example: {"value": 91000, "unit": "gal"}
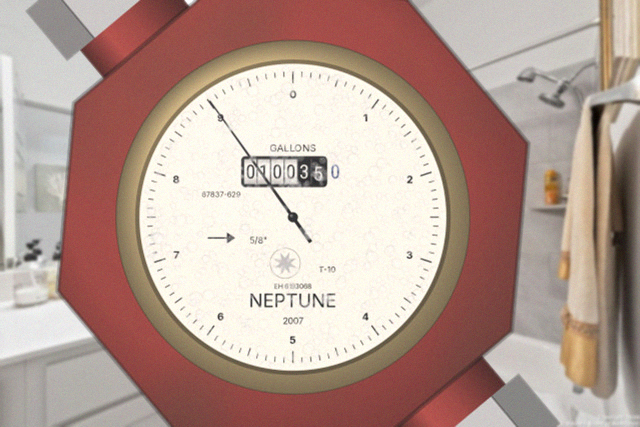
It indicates {"value": 100349.0, "unit": "gal"}
